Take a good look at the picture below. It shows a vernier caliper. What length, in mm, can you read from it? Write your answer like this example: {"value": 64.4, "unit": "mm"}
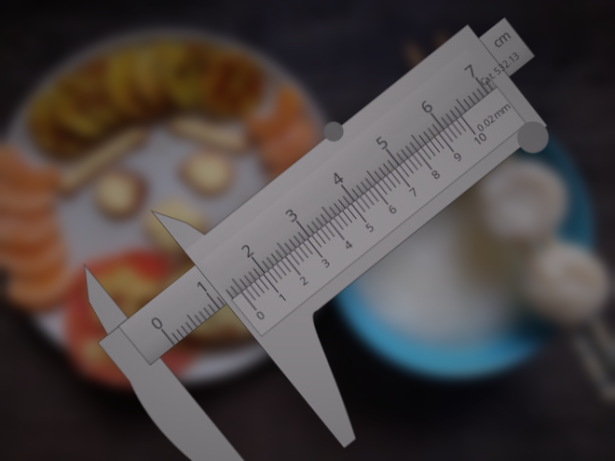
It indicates {"value": 14.8, "unit": "mm"}
